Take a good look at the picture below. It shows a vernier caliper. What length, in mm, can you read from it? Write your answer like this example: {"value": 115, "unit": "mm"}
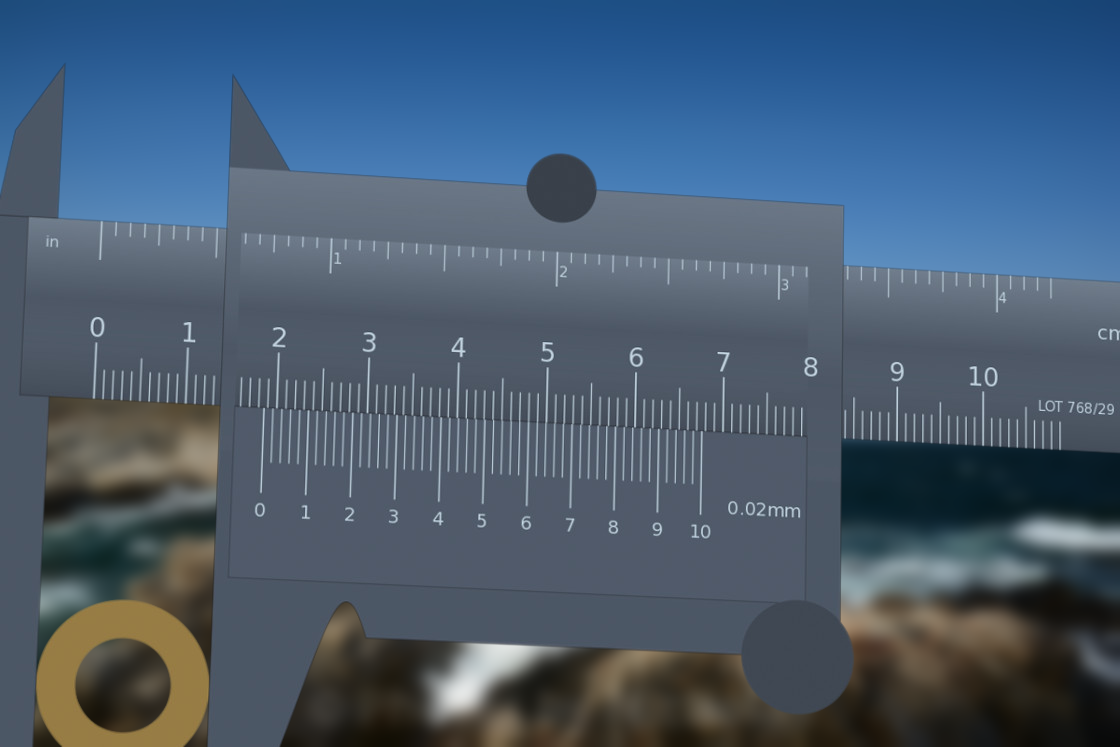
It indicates {"value": 18.6, "unit": "mm"}
